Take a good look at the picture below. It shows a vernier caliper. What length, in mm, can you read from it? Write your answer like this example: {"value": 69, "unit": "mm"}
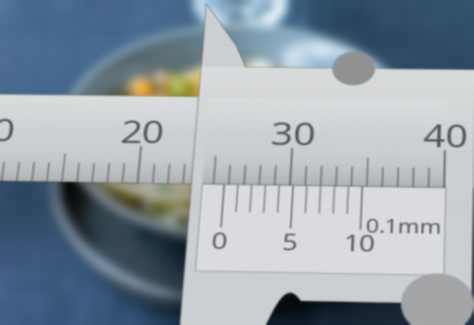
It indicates {"value": 25.7, "unit": "mm"}
